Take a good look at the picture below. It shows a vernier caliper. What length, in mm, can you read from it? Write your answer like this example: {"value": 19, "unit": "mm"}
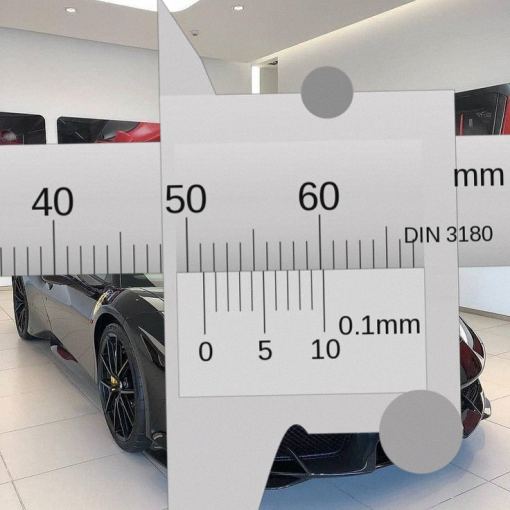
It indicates {"value": 51.2, "unit": "mm"}
